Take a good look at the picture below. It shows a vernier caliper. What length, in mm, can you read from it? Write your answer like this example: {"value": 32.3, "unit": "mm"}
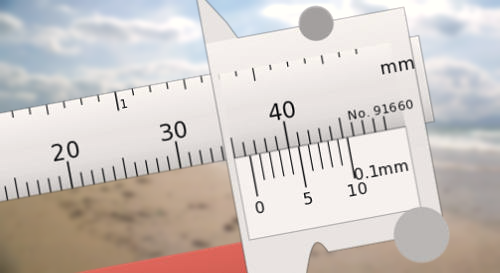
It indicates {"value": 36.4, "unit": "mm"}
